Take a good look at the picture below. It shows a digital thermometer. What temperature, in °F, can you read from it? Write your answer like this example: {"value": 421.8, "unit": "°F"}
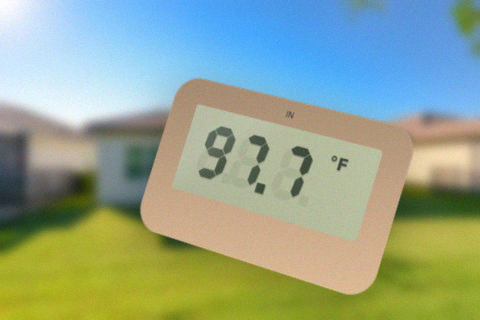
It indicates {"value": 97.7, "unit": "°F"}
